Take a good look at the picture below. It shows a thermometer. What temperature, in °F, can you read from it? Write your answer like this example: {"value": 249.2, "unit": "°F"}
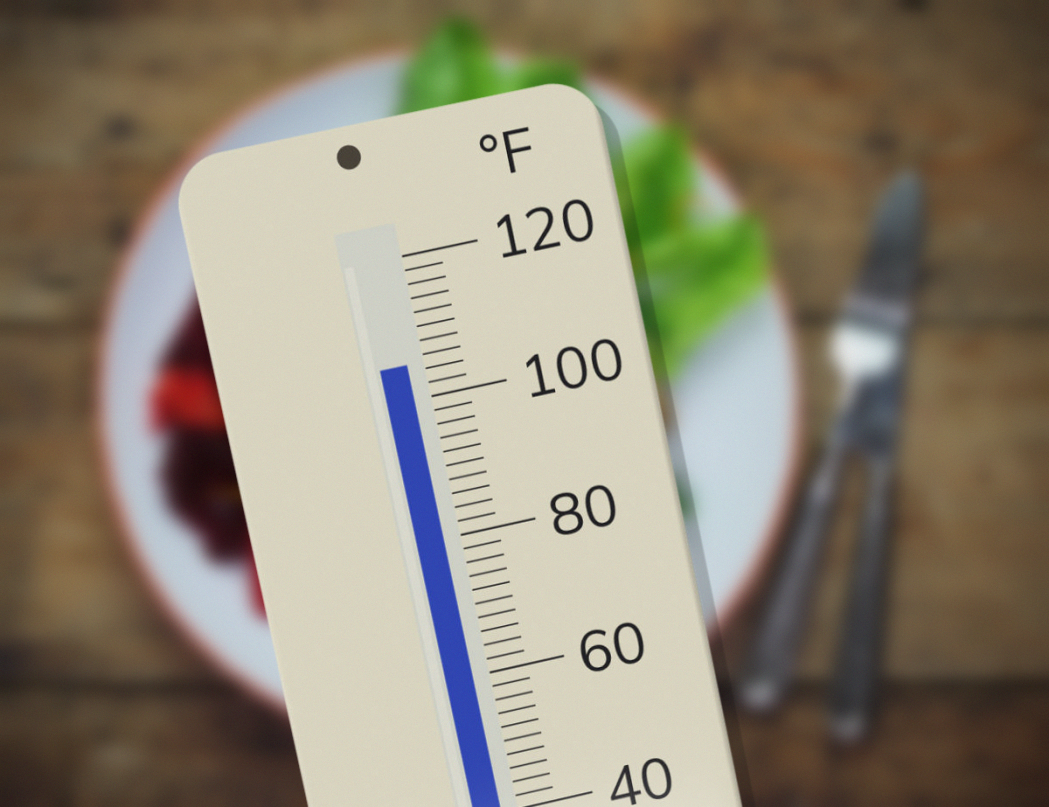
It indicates {"value": 105, "unit": "°F"}
